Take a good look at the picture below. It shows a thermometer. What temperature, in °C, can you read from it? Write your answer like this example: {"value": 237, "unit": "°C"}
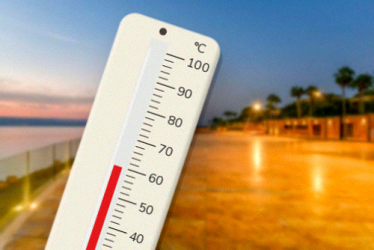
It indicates {"value": 60, "unit": "°C"}
